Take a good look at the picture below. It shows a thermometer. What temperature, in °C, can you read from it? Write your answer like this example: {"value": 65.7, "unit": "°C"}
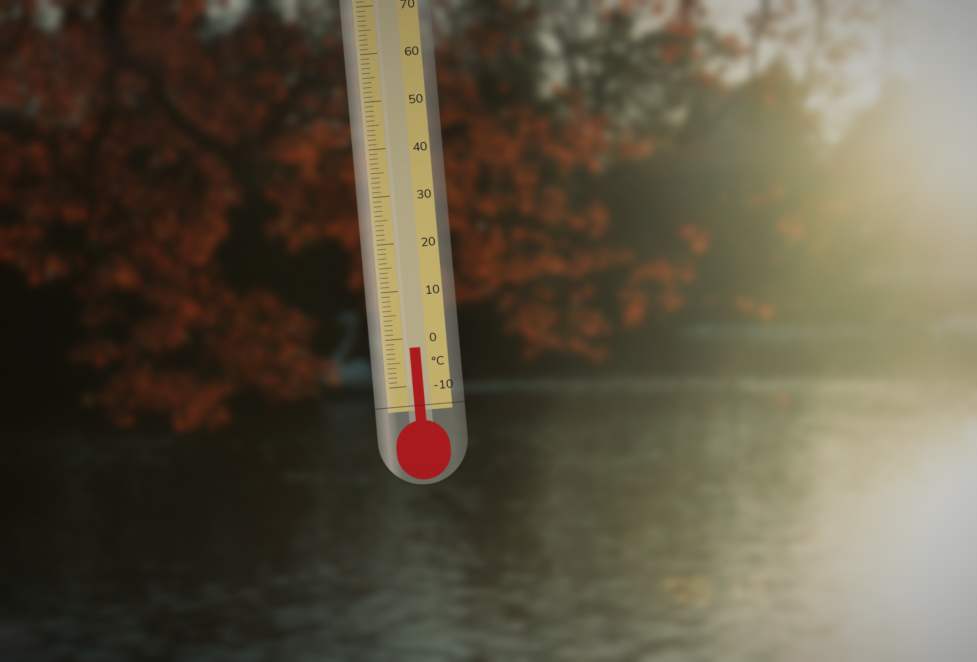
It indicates {"value": -2, "unit": "°C"}
